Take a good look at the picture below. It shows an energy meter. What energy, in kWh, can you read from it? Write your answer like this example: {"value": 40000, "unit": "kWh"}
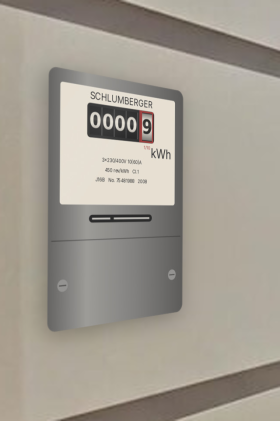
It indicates {"value": 0.9, "unit": "kWh"}
